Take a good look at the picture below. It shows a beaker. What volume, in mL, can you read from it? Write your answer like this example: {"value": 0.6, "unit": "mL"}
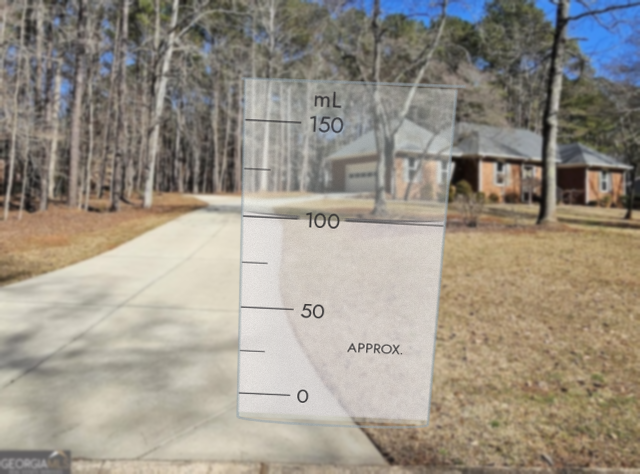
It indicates {"value": 100, "unit": "mL"}
